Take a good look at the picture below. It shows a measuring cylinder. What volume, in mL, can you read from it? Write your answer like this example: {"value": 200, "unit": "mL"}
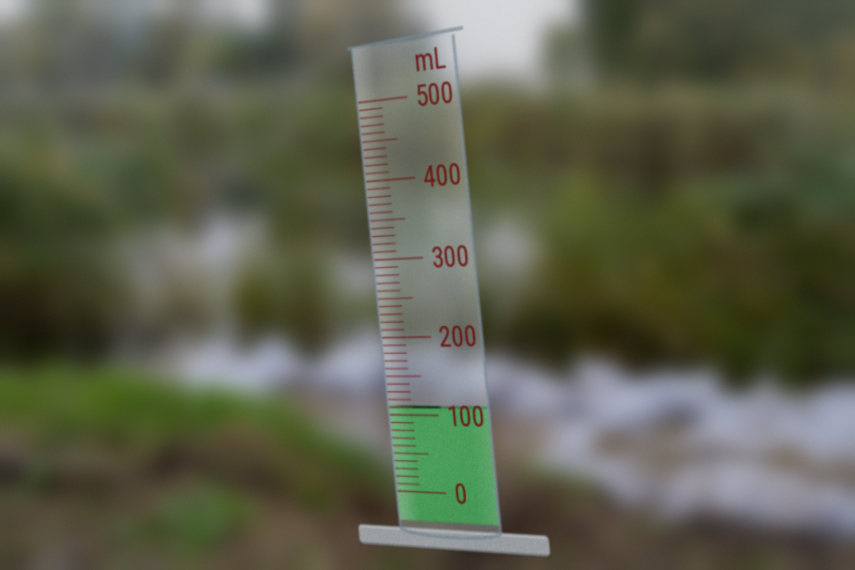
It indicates {"value": 110, "unit": "mL"}
